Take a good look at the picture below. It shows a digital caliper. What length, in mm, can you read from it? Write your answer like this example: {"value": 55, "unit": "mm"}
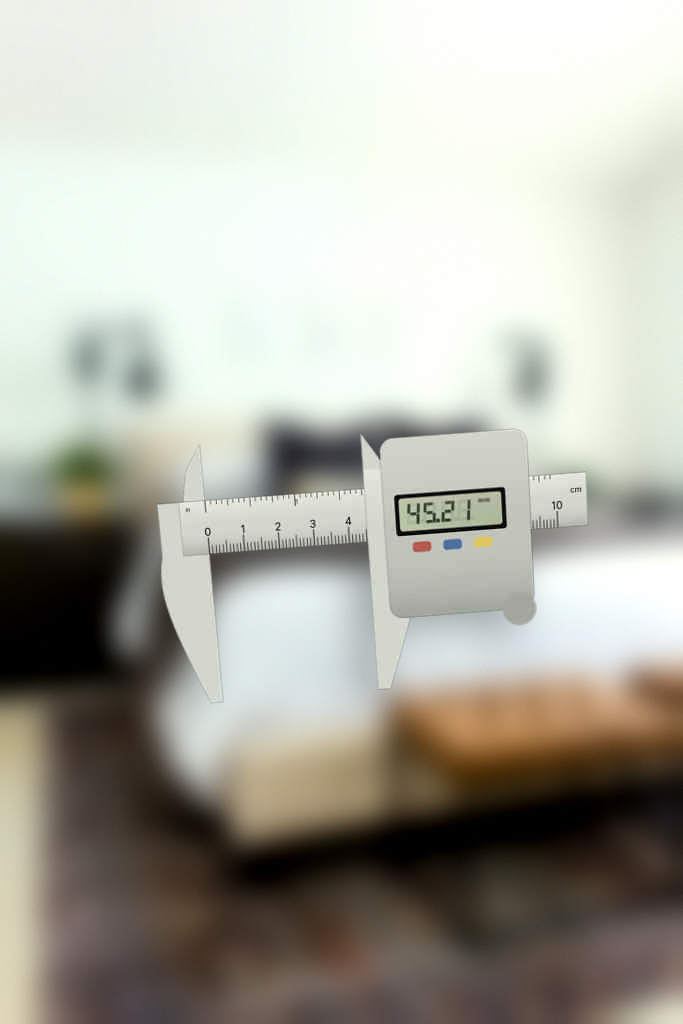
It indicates {"value": 45.21, "unit": "mm"}
